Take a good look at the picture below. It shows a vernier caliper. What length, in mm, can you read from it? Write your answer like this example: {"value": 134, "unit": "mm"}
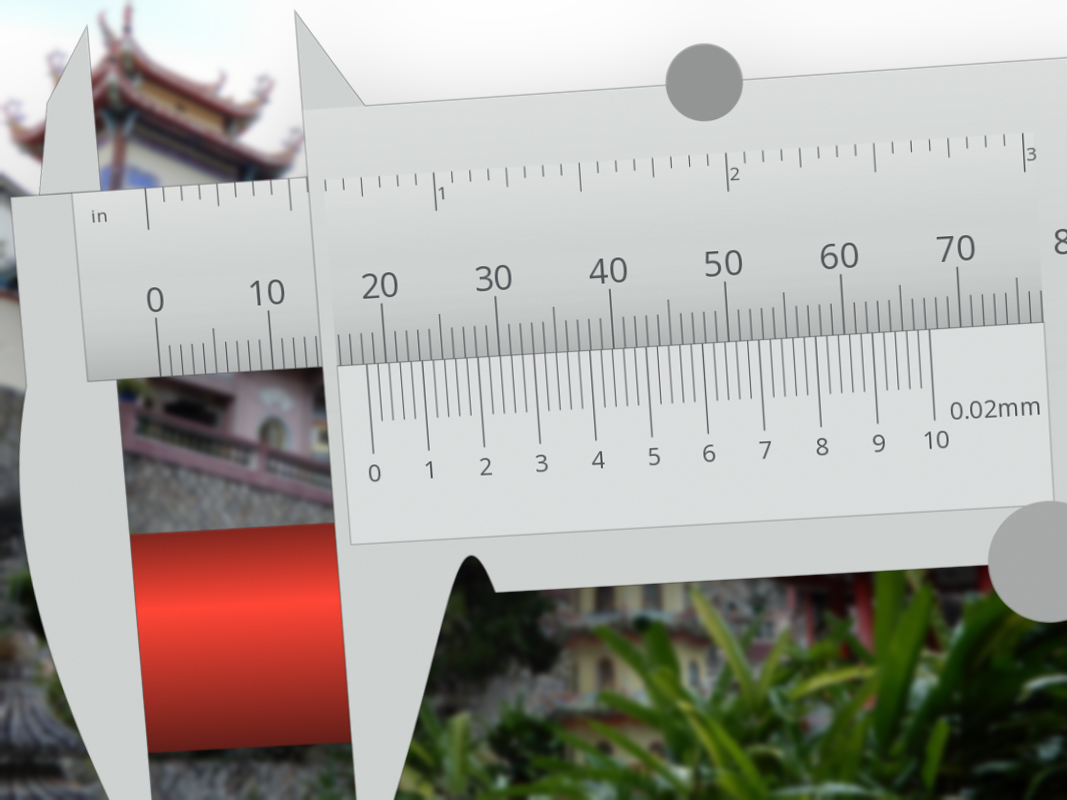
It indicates {"value": 18.3, "unit": "mm"}
